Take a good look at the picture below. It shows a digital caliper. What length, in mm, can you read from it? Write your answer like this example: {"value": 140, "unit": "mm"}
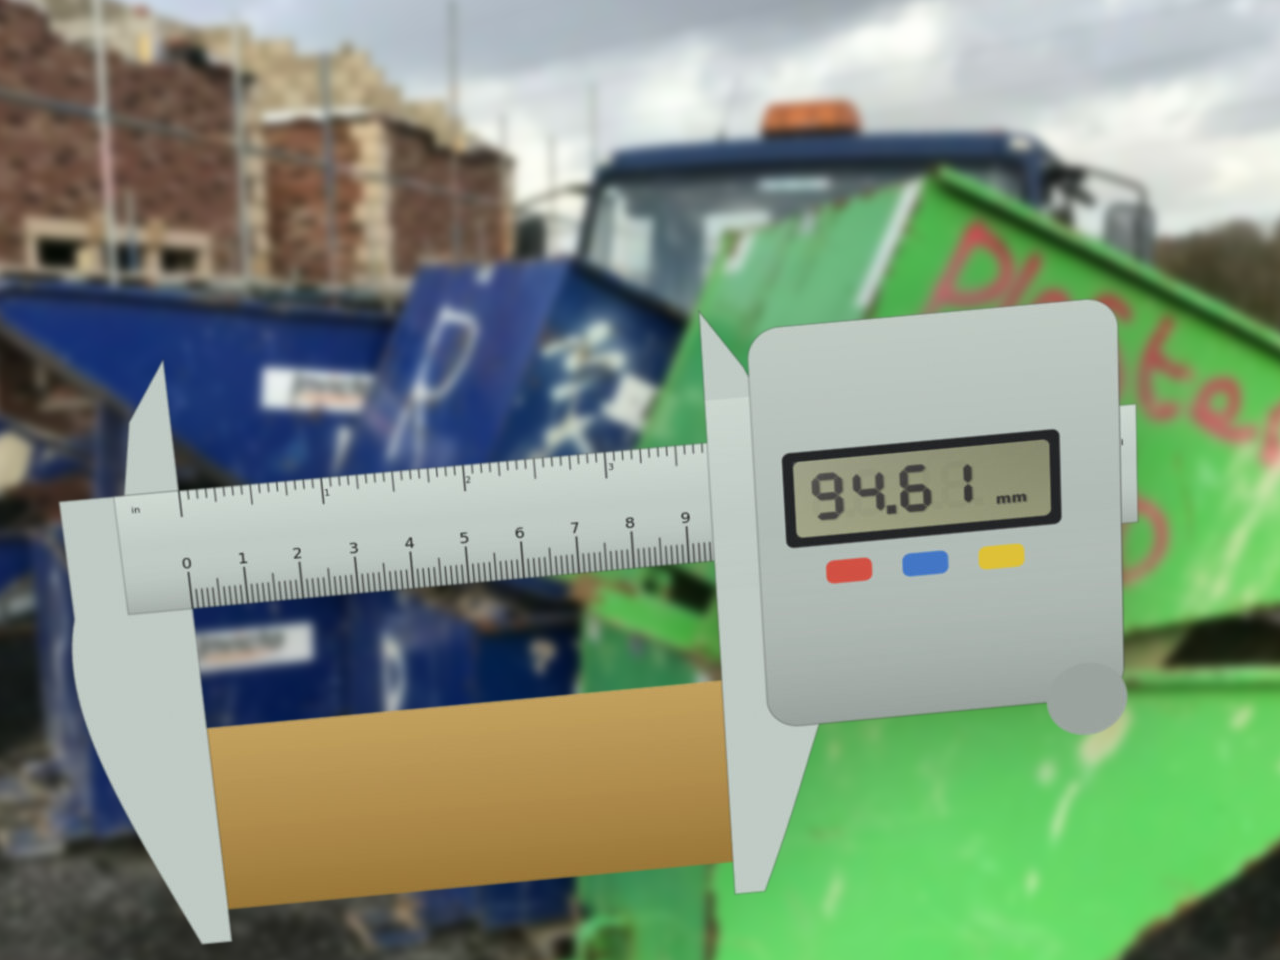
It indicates {"value": 94.61, "unit": "mm"}
